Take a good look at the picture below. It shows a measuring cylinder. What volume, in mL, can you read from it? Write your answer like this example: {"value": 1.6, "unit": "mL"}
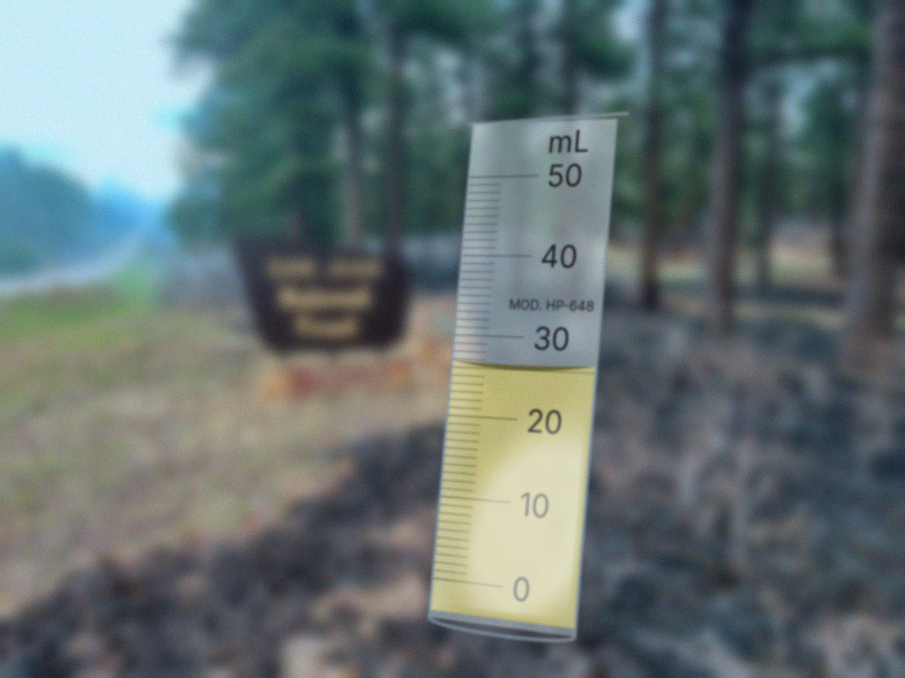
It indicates {"value": 26, "unit": "mL"}
